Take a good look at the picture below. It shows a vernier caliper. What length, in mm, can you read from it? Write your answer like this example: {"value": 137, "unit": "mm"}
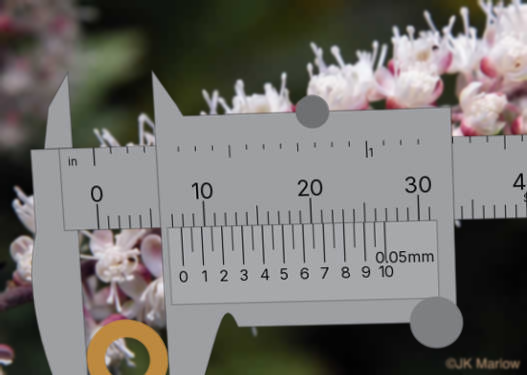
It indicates {"value": 7.8, "unit": "mm"}
